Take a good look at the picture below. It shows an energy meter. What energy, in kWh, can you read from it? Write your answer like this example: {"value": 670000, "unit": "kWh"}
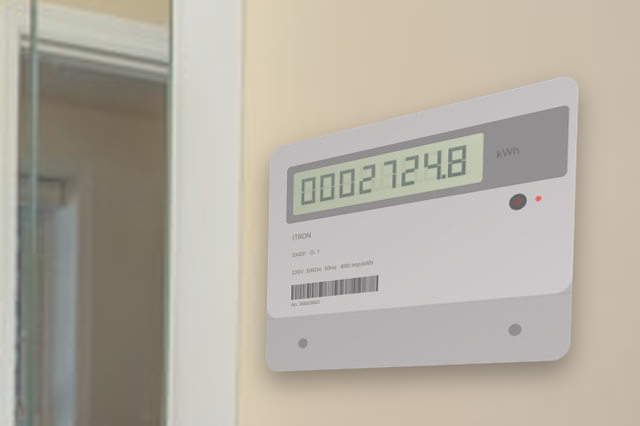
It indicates {"value": 2724.8, "unit": "kWh"}
